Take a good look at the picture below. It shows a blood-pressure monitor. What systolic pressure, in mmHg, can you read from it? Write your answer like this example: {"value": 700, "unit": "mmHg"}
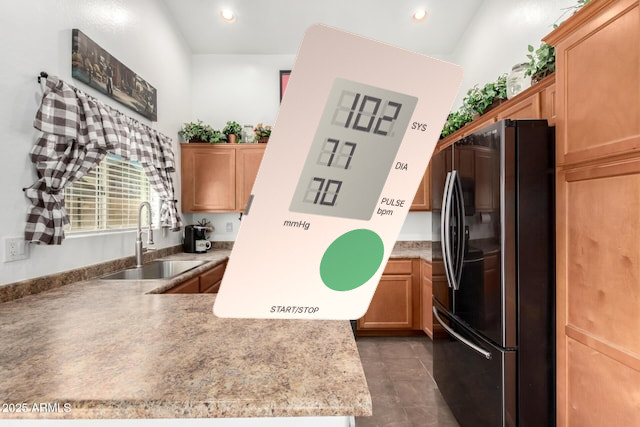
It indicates {"value": 102, "unit": "mmHg"}
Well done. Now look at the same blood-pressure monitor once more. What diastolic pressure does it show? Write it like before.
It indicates {"value": 77, "unit": "mmHg"}
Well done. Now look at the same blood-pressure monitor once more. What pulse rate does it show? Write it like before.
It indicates {"value": 70, "unit": "bpm"}
